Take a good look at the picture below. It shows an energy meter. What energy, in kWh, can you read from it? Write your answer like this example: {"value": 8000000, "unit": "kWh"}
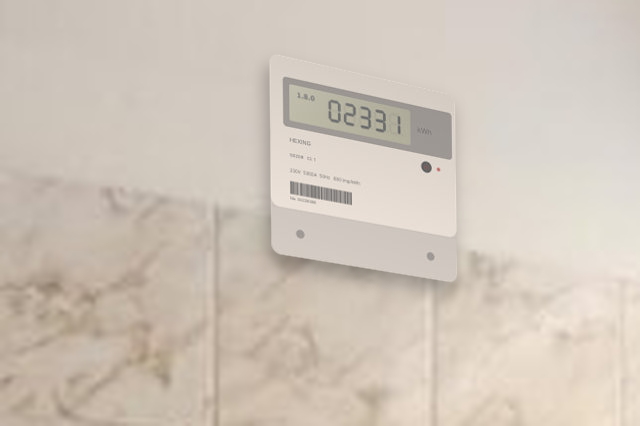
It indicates {"value": 2331, "unit": "kWh"}
